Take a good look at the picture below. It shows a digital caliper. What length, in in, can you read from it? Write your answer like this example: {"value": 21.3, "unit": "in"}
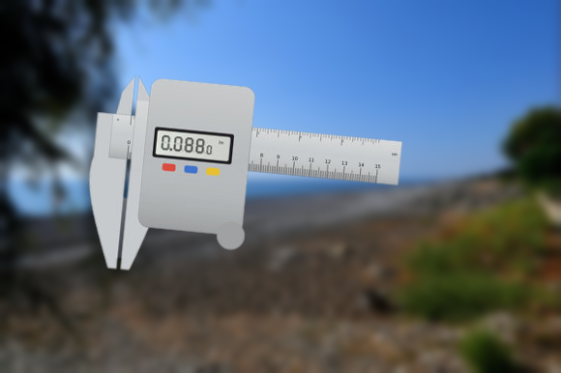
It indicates {"value": 0.0880, "unit": "in"}
